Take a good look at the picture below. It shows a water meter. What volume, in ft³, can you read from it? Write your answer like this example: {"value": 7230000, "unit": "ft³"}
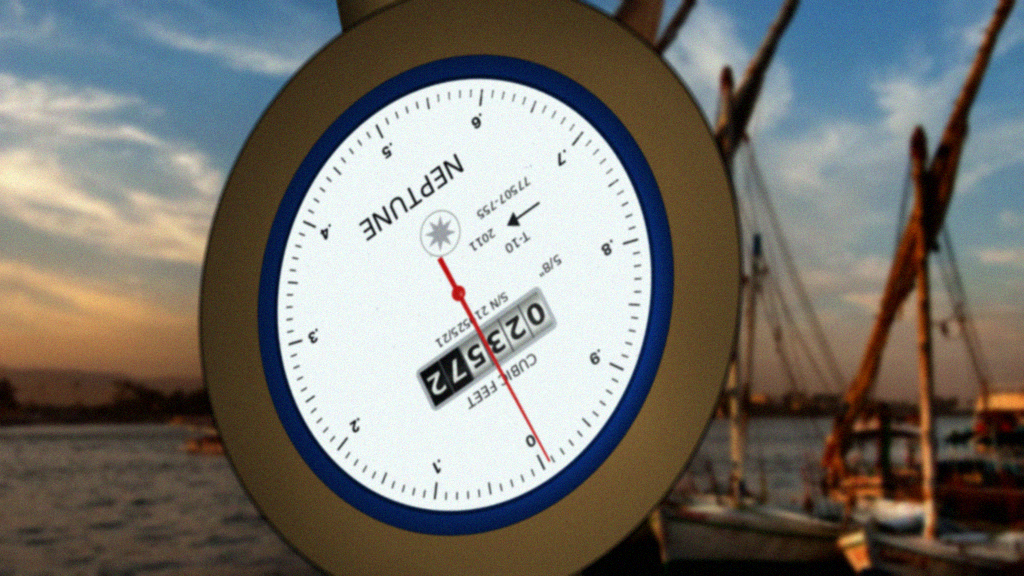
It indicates {"value": 23571.99, "unit": "ft³"}
